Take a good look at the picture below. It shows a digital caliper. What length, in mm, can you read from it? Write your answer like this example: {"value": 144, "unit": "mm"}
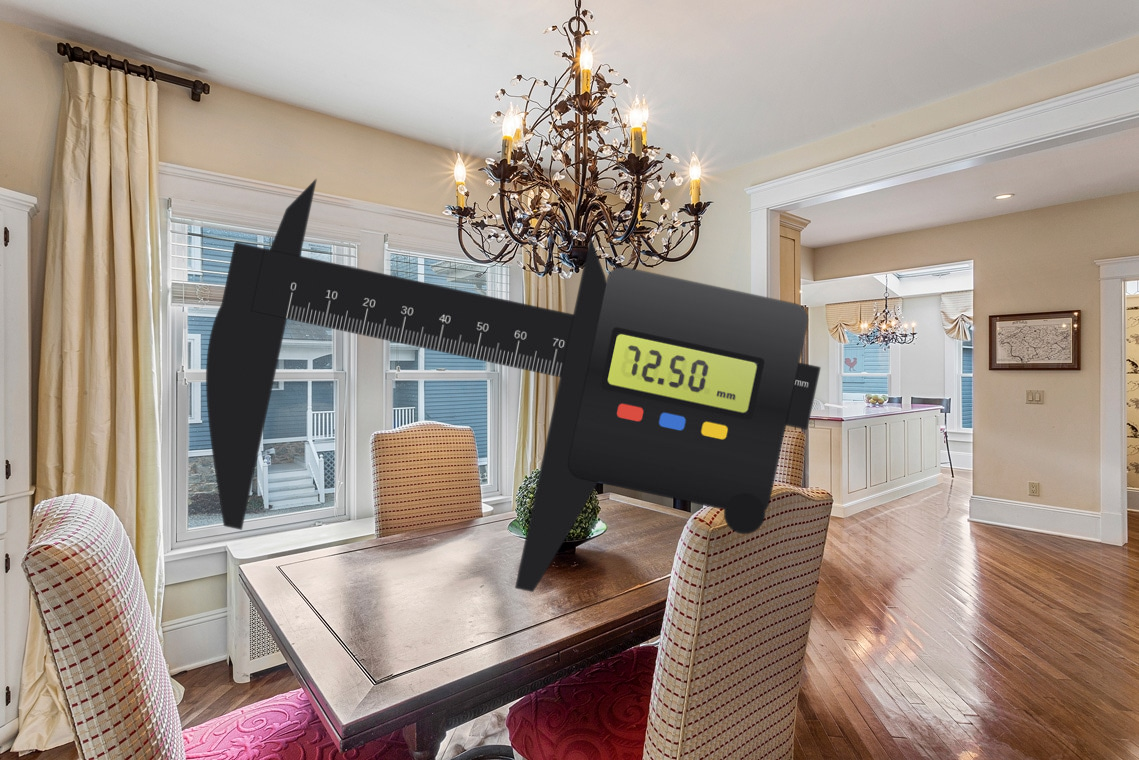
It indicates {"value": 72.50, "unit": "mm"}
